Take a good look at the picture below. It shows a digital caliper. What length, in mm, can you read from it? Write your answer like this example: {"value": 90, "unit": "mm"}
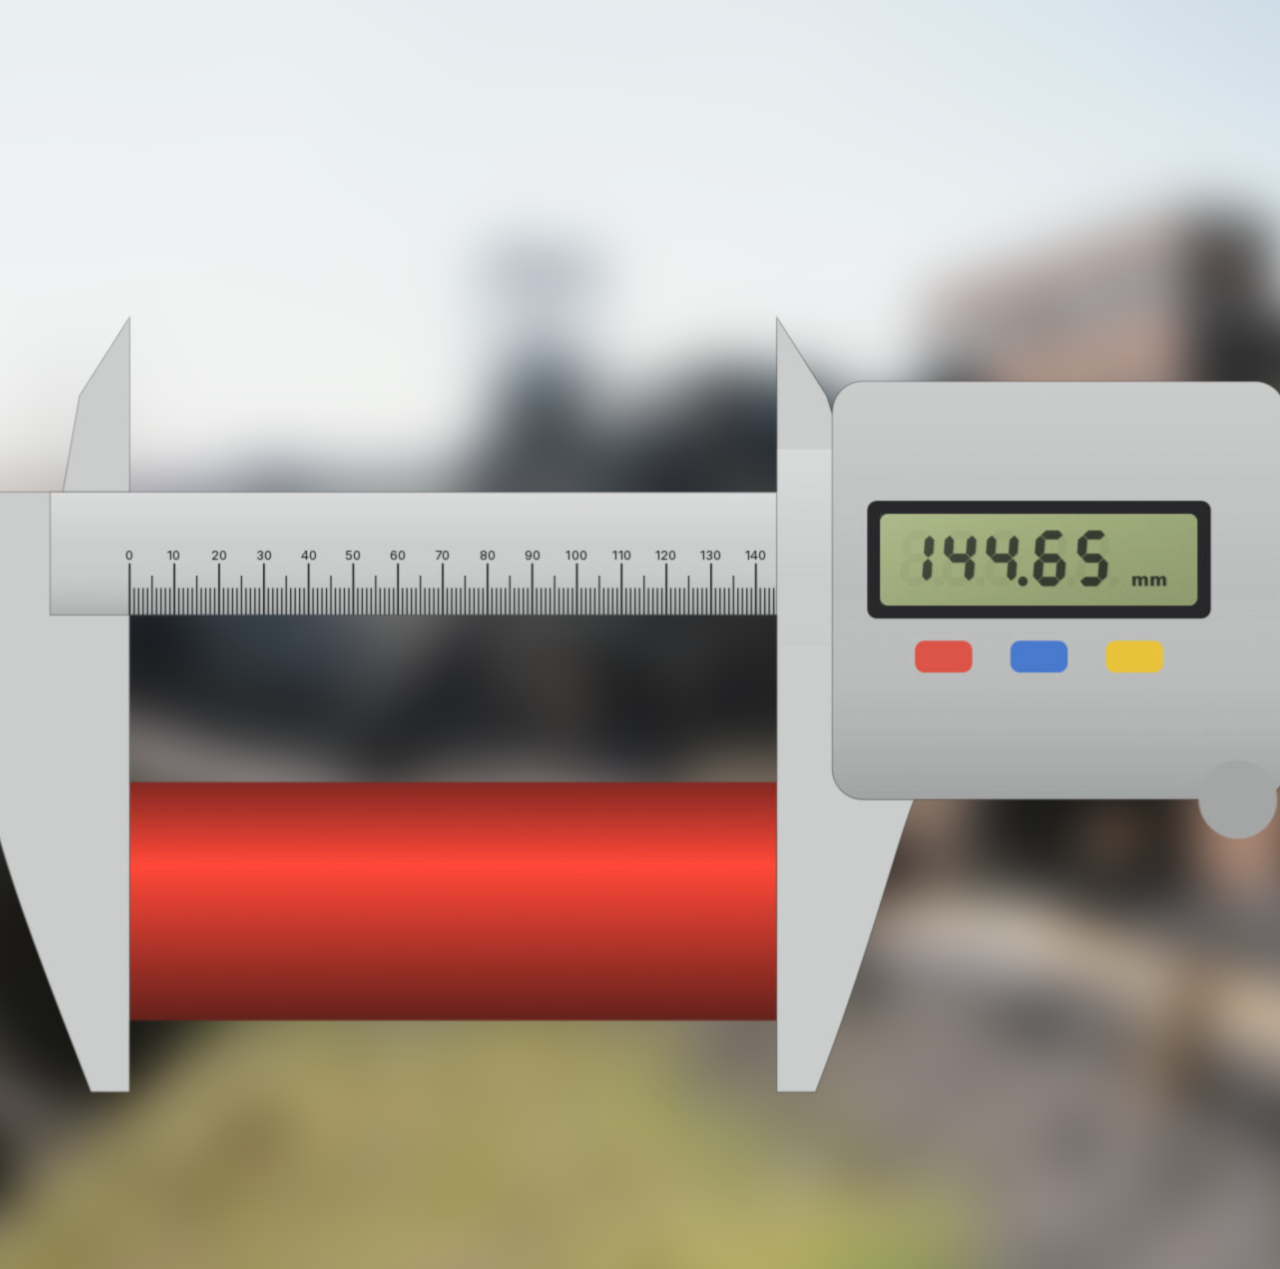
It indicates {"value": 144.65, "unit": "mm"}
